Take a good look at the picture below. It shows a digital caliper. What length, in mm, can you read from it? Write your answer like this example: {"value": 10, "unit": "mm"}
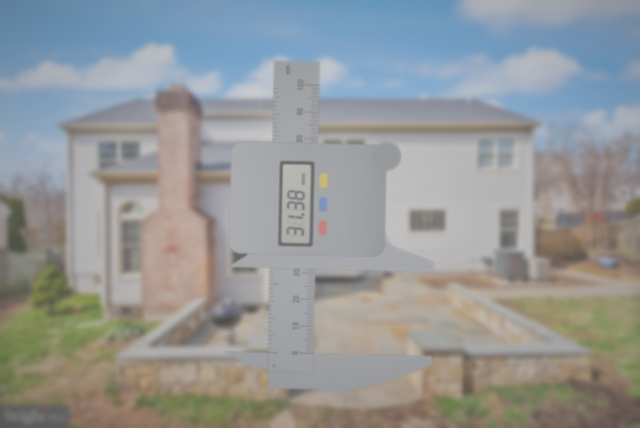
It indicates {"value": 31.38, "unit": "mm"}
